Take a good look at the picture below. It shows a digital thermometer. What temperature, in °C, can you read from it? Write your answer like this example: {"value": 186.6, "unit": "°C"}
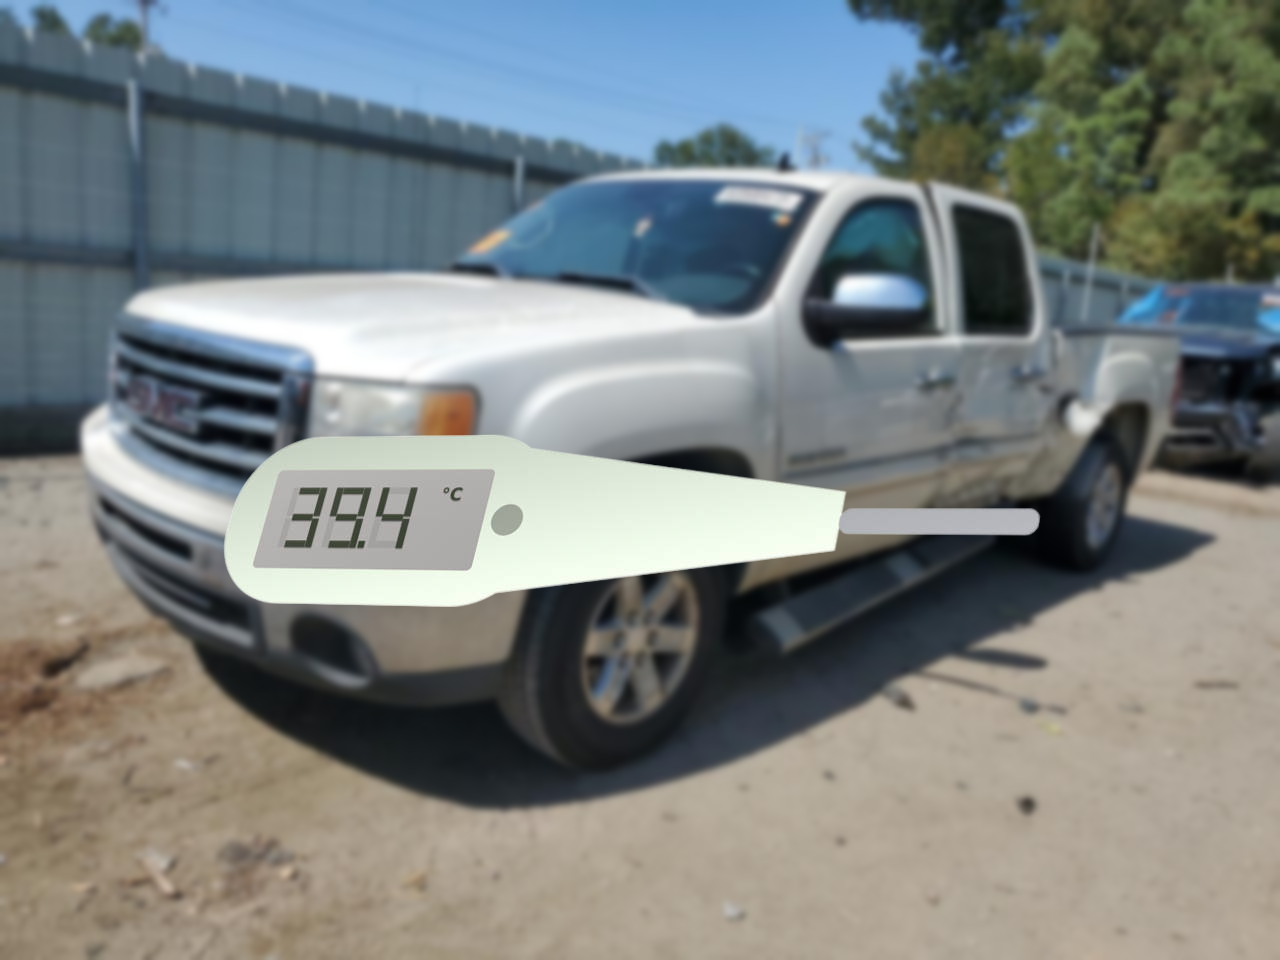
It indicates {"value": 39.4, "unit": "°C"}
